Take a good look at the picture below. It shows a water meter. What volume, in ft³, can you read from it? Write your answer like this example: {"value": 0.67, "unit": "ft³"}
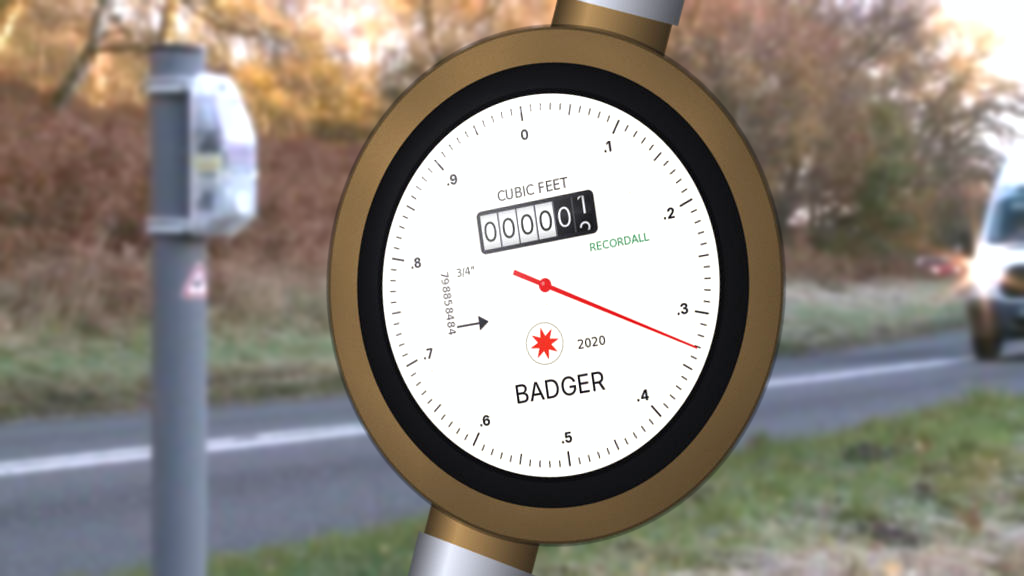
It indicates {"value": 1.33, "unit": "ft³"}
